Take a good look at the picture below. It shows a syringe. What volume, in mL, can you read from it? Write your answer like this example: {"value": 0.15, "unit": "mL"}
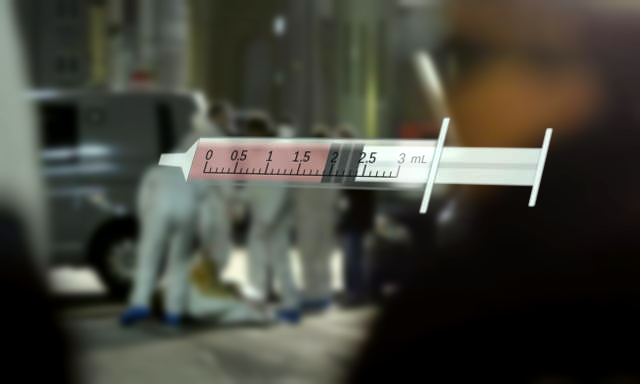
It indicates {"value": 1.9, "unit": "mL"}
